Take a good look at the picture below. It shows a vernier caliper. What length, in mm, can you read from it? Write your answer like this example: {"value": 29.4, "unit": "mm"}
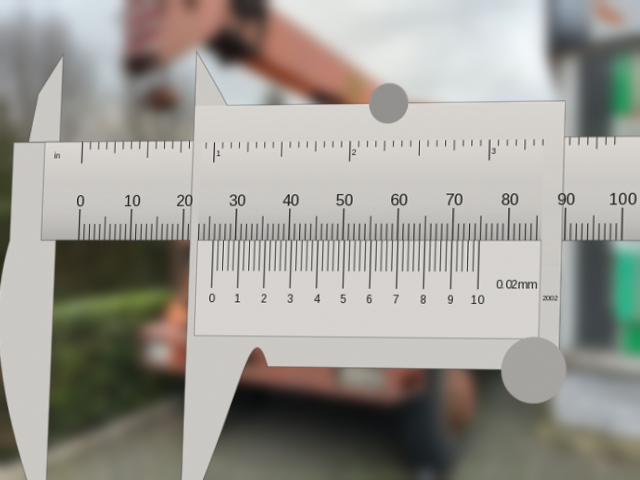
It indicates {"value": 25.8, "unit": "mm"}
